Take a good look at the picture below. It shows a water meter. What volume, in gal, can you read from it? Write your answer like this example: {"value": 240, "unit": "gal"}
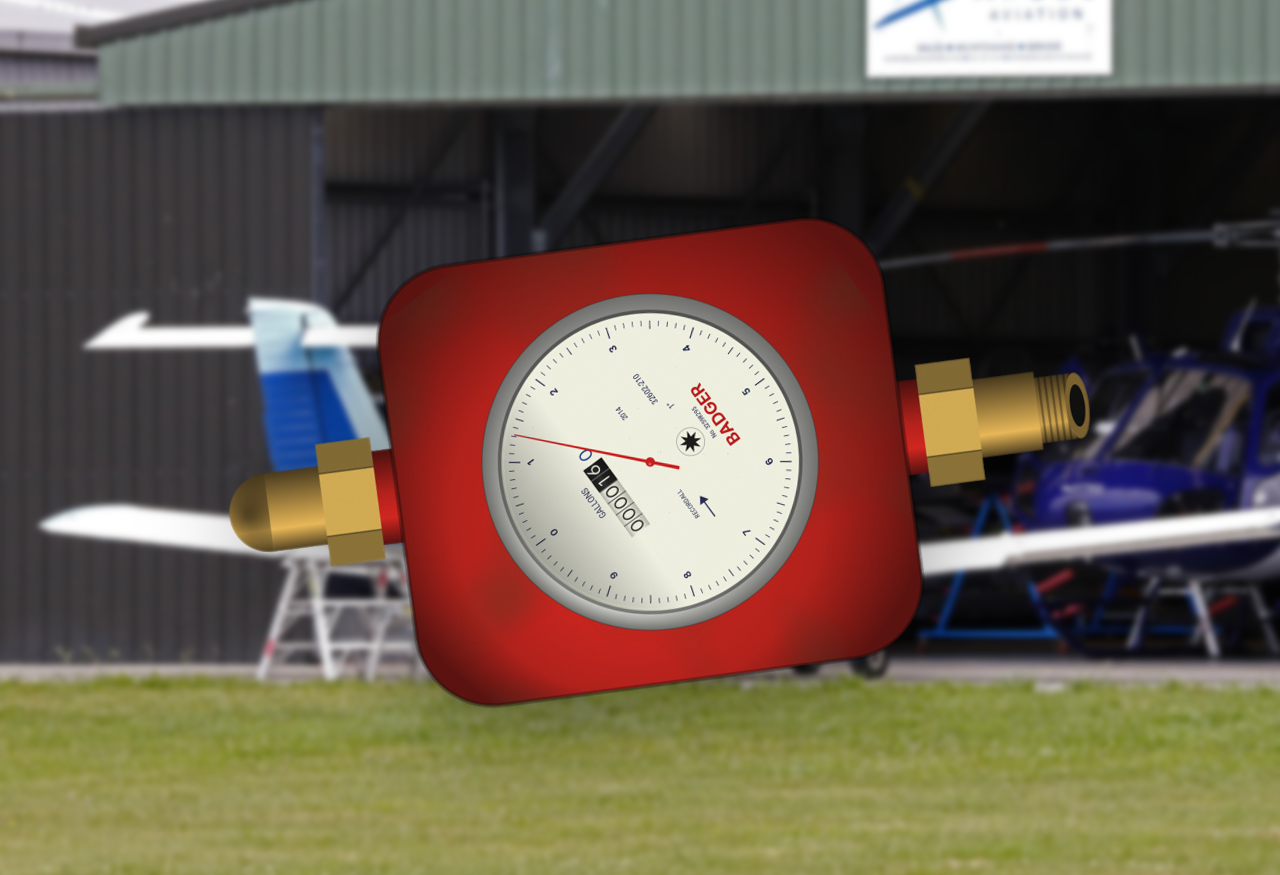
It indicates {"value": 161.3, "unit": "gal"}
